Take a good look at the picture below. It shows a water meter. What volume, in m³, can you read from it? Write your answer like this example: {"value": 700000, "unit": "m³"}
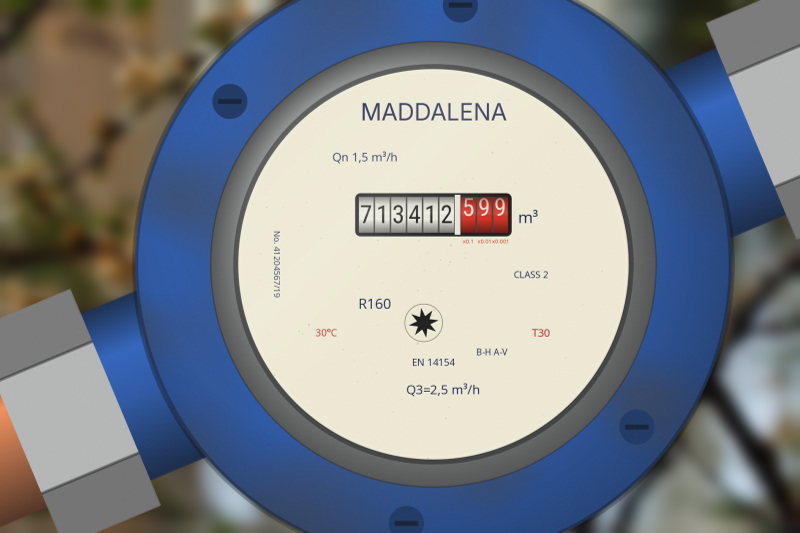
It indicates {"value": 713412.599, "unit": "m³"}
